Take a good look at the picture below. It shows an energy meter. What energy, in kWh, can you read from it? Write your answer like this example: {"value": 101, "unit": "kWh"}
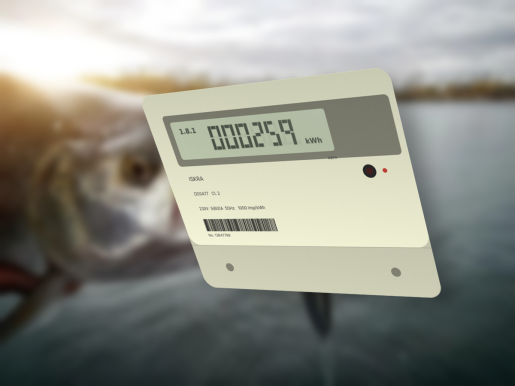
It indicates {"value": 259, "unit": "kWh"}
